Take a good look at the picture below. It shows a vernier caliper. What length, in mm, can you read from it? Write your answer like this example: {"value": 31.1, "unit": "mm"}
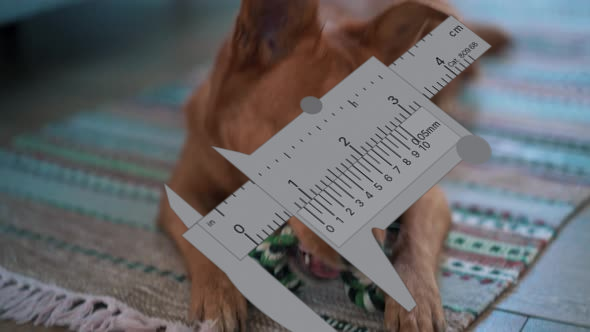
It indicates {"value": 8.4, "unit": "mm"}
